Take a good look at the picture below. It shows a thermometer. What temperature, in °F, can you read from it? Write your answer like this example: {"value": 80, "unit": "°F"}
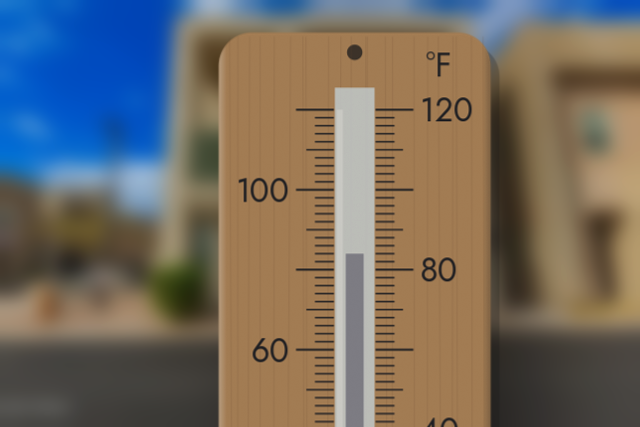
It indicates {"value": 84, "unit": "°F"}
